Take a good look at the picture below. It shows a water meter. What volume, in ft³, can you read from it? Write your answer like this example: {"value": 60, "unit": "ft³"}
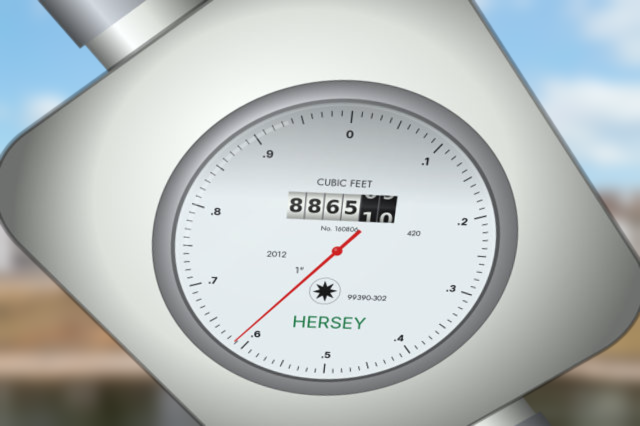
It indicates {"value": 886509.61, "unit": "ft³"}
